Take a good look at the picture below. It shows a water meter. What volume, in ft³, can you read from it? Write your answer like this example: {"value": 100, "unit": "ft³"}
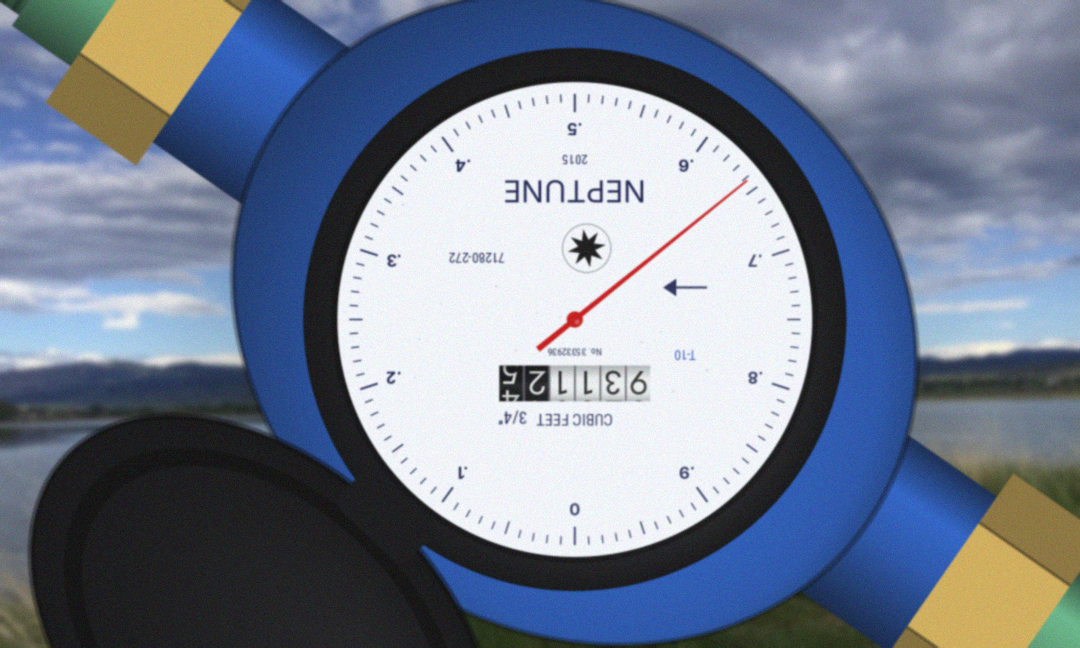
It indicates {"value": 931124.64, "unit": "ft³"}
